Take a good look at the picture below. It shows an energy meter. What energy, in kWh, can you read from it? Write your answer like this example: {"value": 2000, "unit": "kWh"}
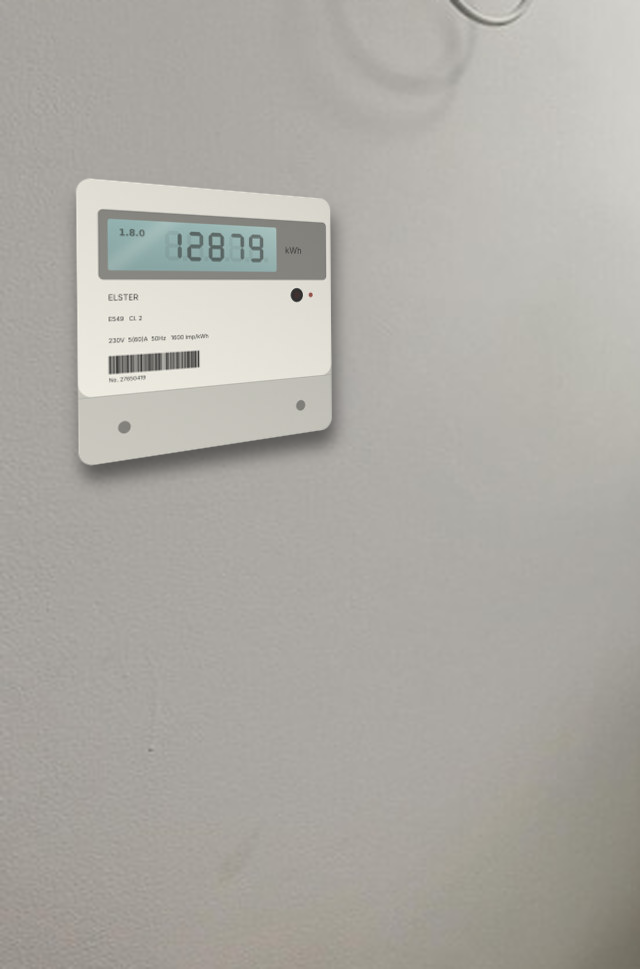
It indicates {"value": 12879, "unit": "kWh"}
